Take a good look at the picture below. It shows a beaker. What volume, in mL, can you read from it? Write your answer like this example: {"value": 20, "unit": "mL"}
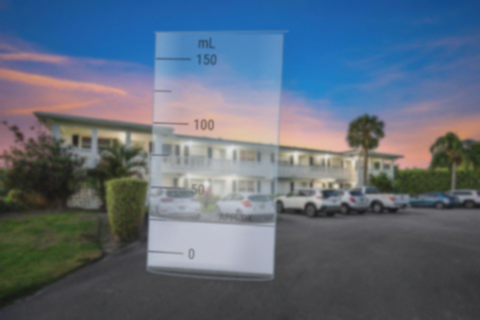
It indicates {"value": 25, "unit": "mL"}
